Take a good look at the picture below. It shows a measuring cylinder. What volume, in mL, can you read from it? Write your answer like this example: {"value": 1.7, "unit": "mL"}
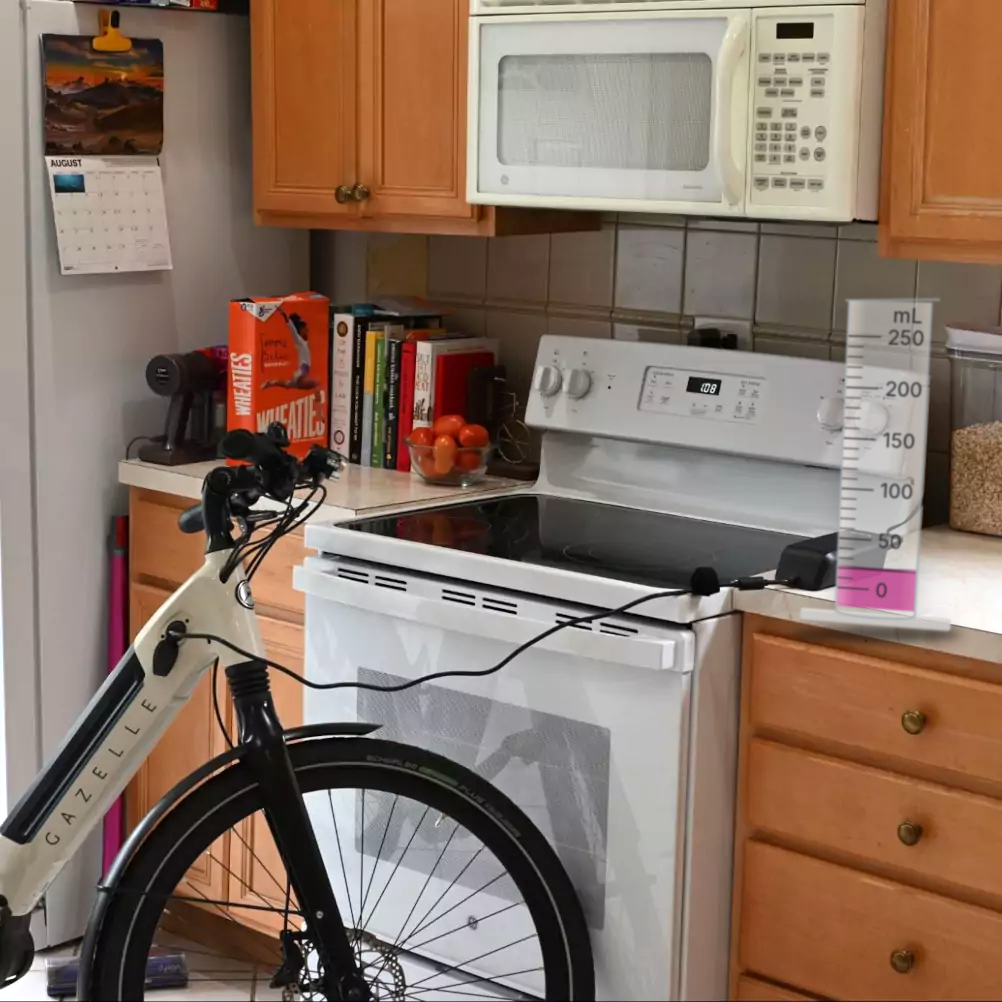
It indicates {"value": 20, "unit": "mL"}
